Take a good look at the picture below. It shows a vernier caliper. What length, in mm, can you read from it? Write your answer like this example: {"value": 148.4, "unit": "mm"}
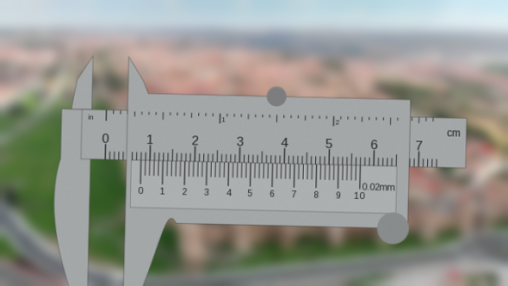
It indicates {"value": 8.0, "unit": "mm"}
